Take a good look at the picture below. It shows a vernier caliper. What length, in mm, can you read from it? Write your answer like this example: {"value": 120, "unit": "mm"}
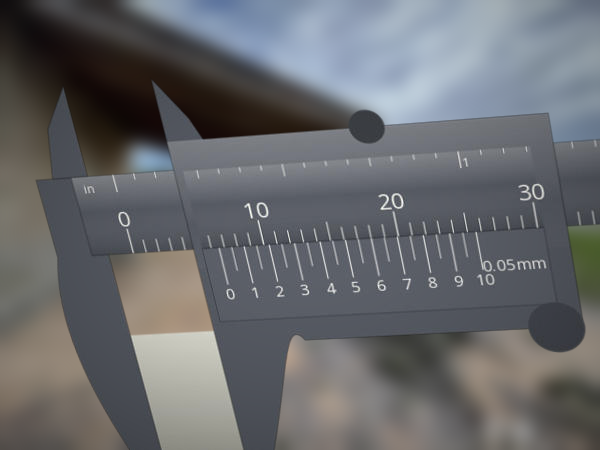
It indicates {"value": 6.6, "unit": "mm"}
